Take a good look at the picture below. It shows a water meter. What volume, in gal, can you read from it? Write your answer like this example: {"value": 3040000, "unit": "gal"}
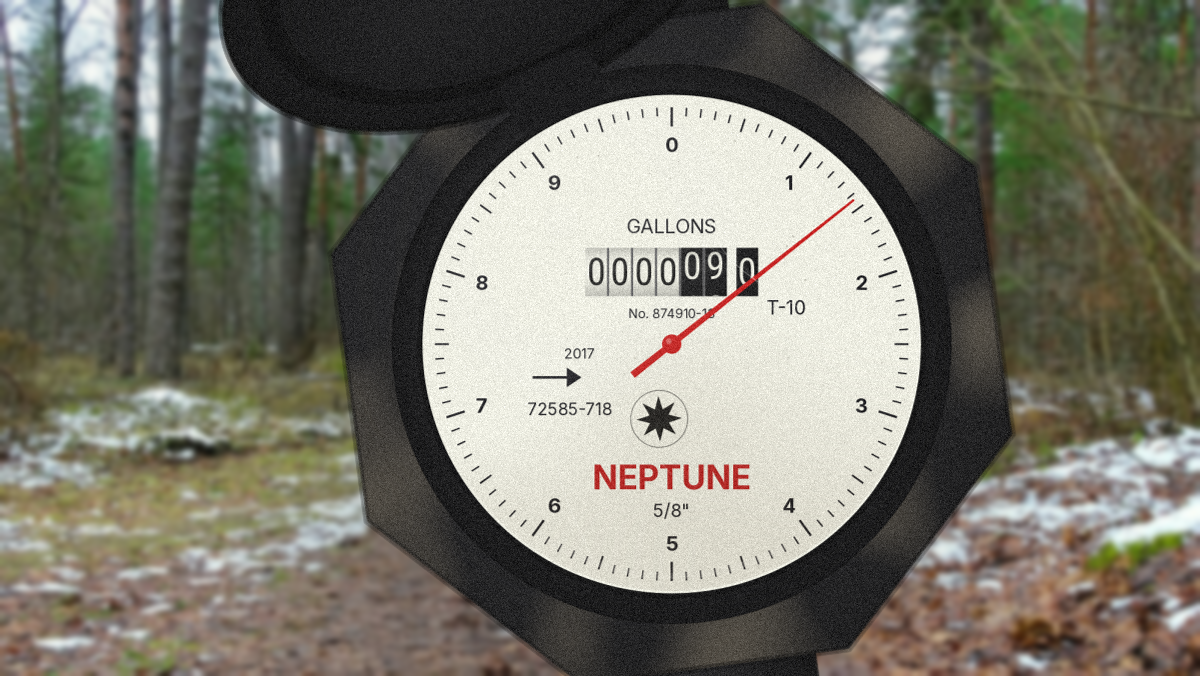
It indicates {"value": 91.4, "unit": "gal"}
